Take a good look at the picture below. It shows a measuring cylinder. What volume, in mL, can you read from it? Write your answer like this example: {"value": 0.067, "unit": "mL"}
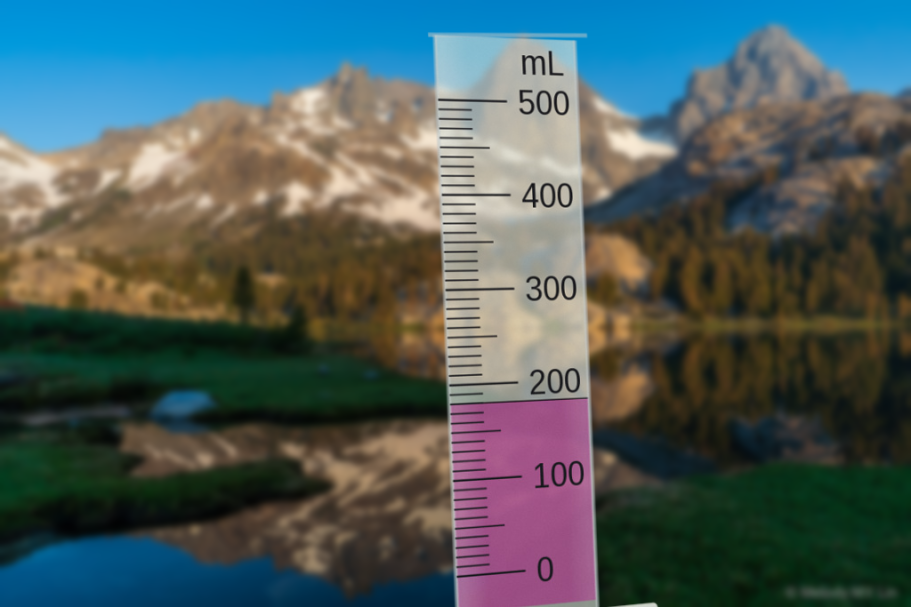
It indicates {"value": 180, "unit": "mL"}
